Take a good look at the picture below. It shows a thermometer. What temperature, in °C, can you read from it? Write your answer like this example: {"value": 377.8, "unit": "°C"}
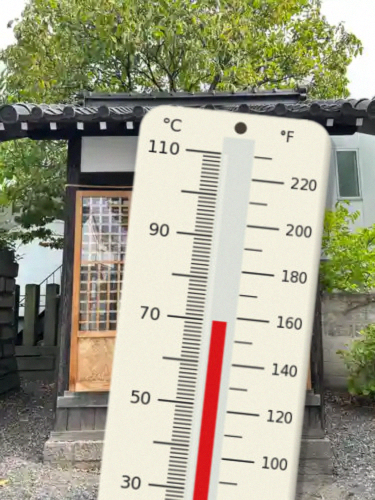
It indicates {"value": 70, "unit": "°C"}
